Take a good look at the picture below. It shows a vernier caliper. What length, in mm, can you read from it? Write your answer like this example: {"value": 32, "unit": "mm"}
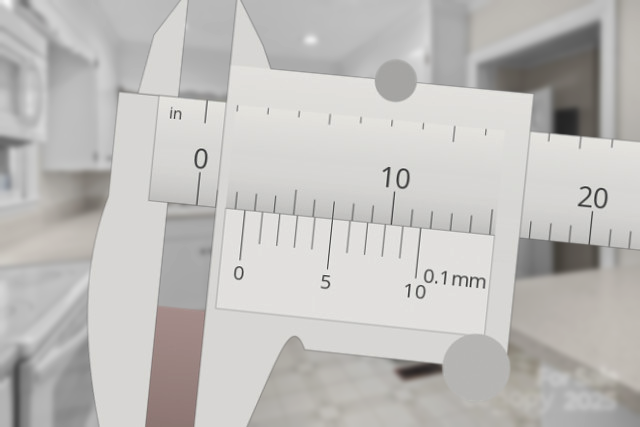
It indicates {"value": 2.5, "unit": "mm"}
